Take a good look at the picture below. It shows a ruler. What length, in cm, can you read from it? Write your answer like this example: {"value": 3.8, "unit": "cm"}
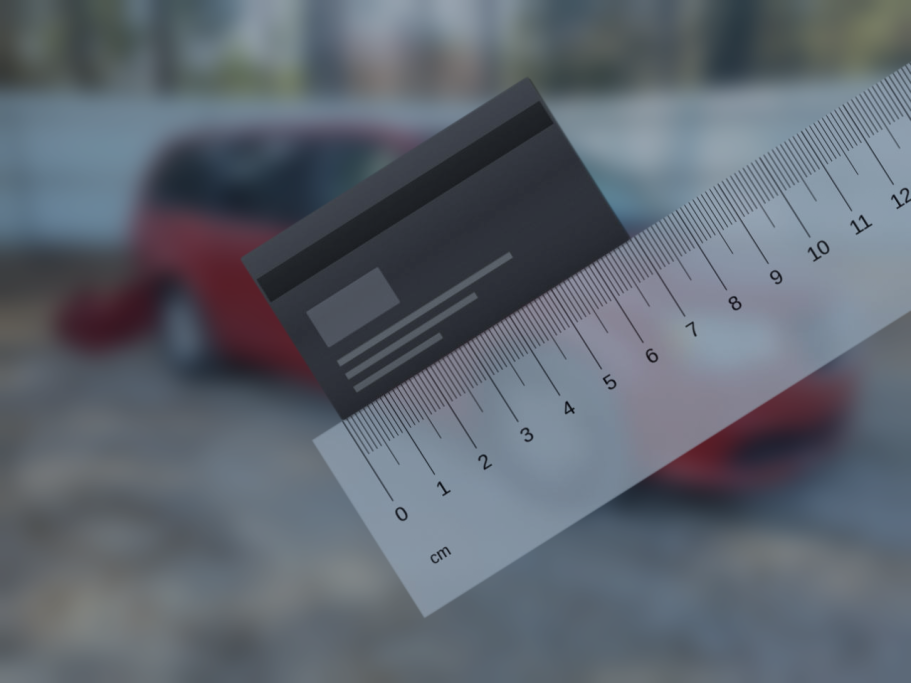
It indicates {"value": 6.9, "unit": "cm"}
